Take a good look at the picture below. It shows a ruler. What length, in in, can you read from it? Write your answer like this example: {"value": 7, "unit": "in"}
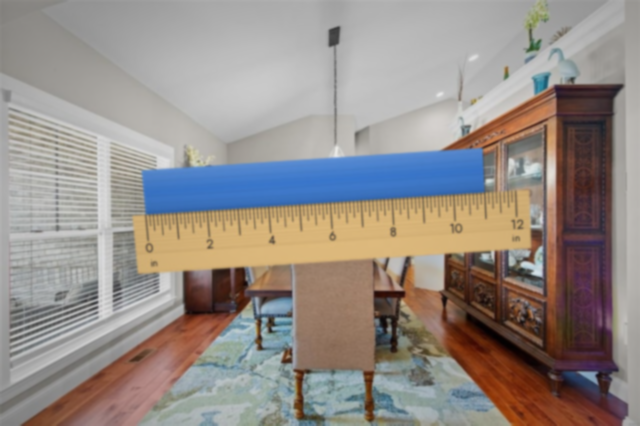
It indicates {"value": 11, "unit": "in"}
